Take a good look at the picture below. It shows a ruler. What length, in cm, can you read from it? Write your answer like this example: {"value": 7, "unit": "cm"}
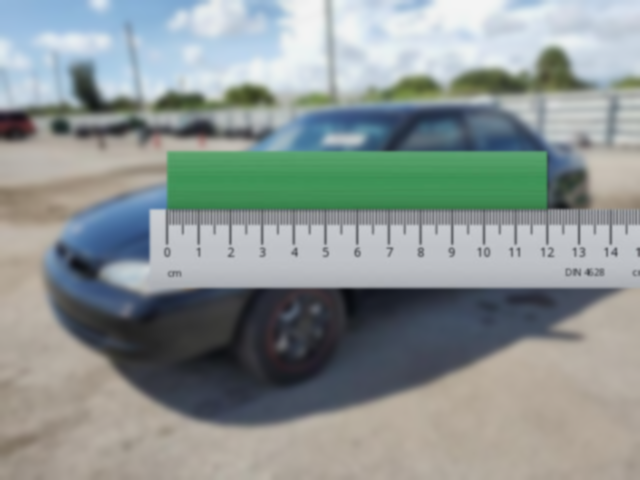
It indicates {"value": 12, "unit": "cm"}
